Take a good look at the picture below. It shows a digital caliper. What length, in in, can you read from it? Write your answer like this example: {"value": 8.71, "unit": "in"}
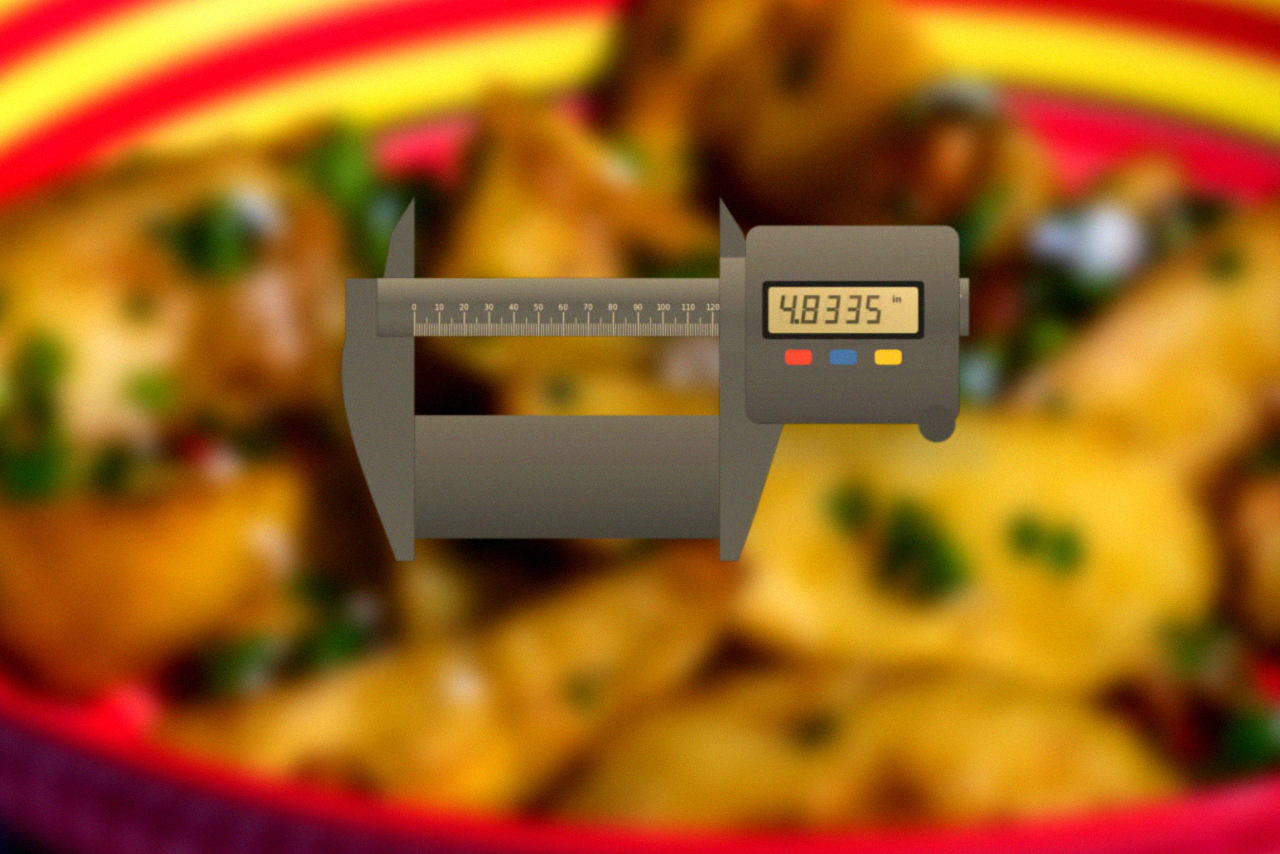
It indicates {"value": 4.8335, "unit": "in"}
